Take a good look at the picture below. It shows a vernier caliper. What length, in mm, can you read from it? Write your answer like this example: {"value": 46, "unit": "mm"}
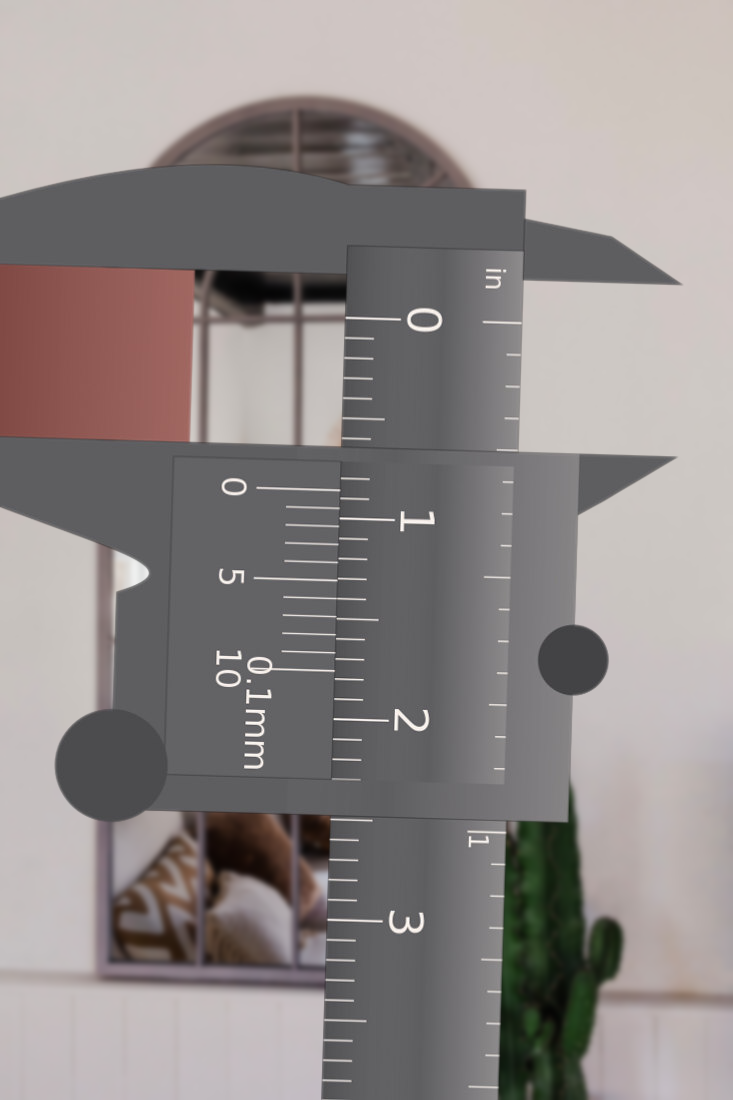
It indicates {"value": 8.6, "unit": "mm"}
